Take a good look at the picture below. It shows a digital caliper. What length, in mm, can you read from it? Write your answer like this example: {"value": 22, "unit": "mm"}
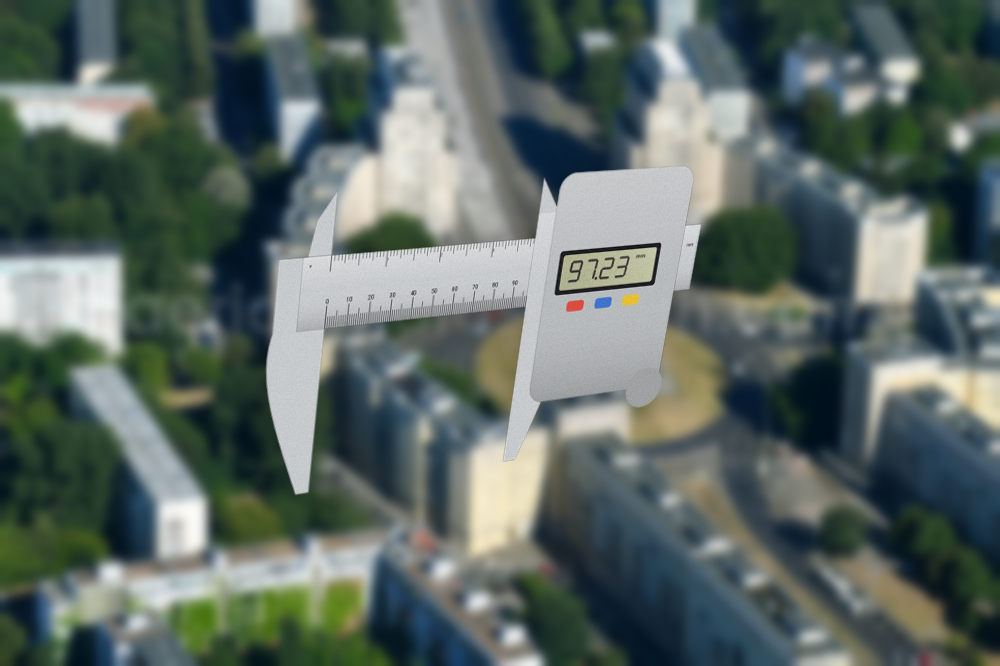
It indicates {"value": 97.23, "unit": "mm"}
